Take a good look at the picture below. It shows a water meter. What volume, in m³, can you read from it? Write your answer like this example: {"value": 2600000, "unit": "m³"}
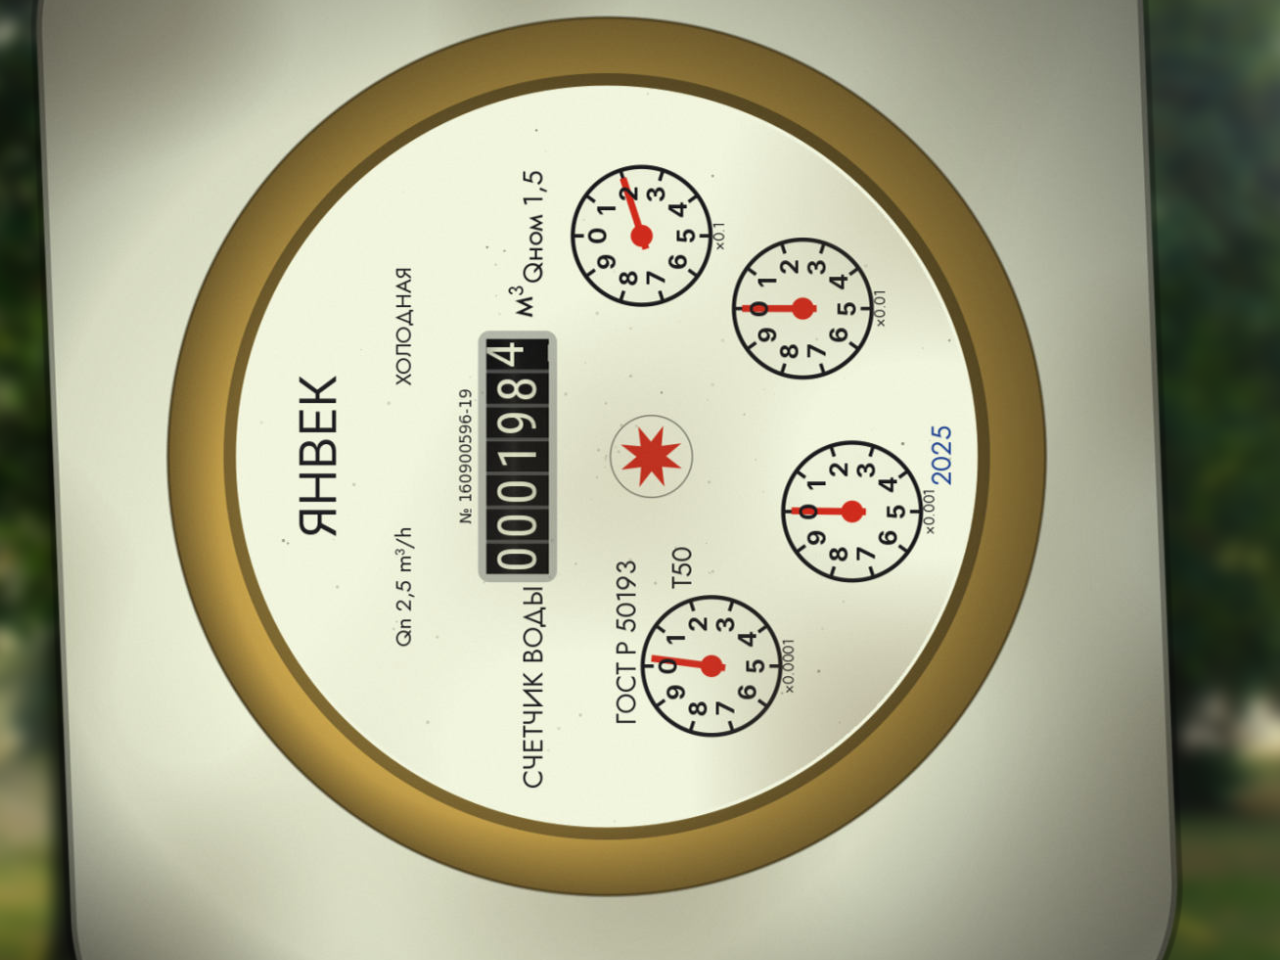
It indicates {"value": 1984.2000, "unit": "m³"}
